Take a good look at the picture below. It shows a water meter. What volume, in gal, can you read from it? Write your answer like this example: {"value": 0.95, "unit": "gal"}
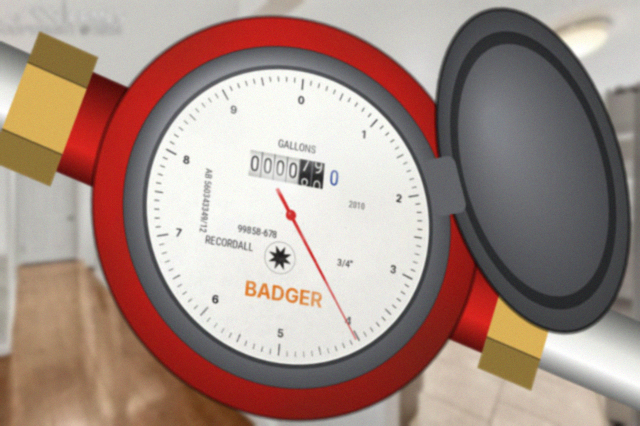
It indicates {"value": 794.0, "unit": "gal"}
